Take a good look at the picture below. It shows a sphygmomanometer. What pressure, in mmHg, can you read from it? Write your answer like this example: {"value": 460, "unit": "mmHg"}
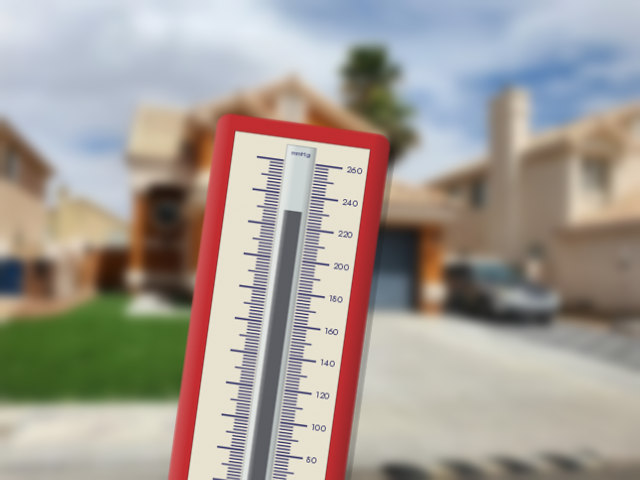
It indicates {"value": 230, "unit": "mmHg"}
